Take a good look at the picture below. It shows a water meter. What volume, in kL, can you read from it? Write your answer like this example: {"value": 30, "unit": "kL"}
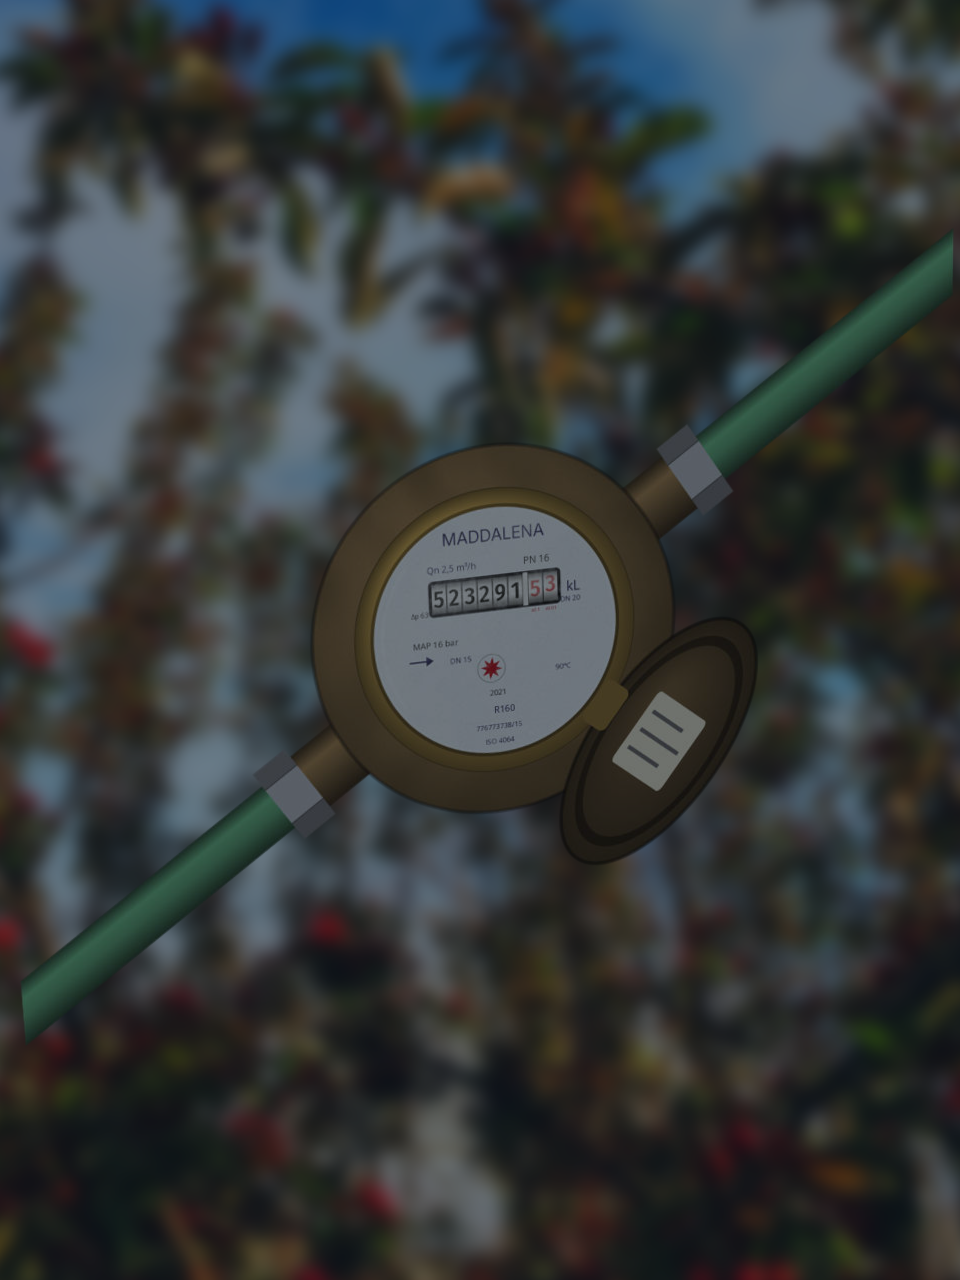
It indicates {"value": 523291.53, "unit": "kL"}
